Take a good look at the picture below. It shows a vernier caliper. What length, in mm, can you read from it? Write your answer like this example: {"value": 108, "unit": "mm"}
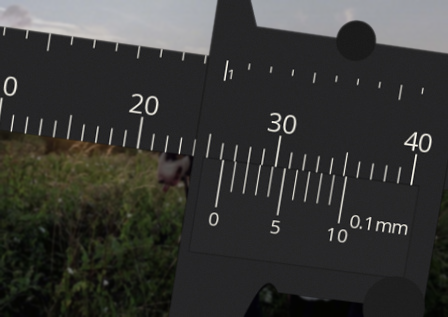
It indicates {"value": 26.2, "unit": "mm"}
